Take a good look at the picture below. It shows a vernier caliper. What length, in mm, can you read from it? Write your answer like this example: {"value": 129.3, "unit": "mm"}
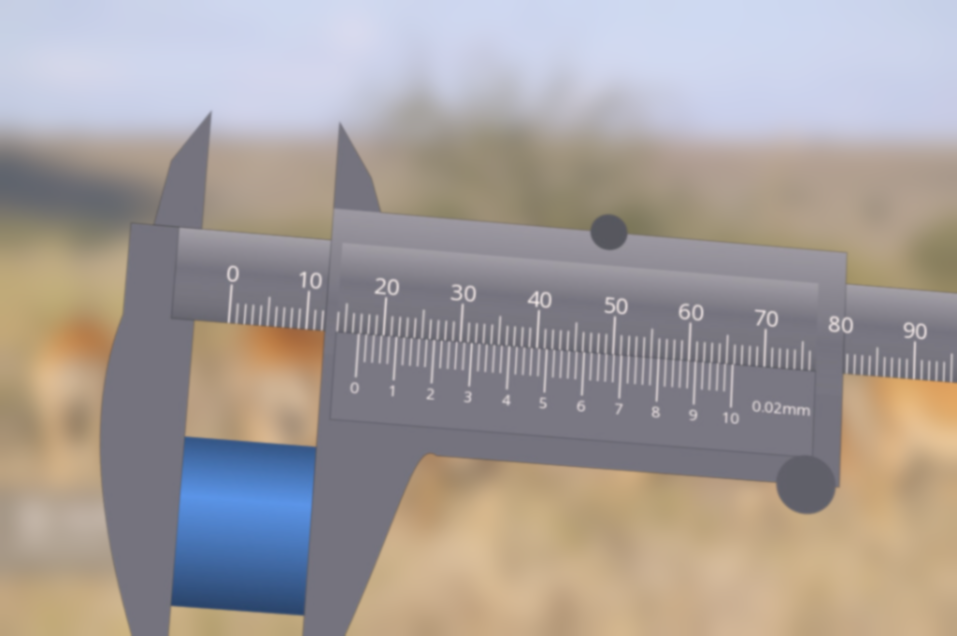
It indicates {"value": 16.8, "unit": "mm"}
